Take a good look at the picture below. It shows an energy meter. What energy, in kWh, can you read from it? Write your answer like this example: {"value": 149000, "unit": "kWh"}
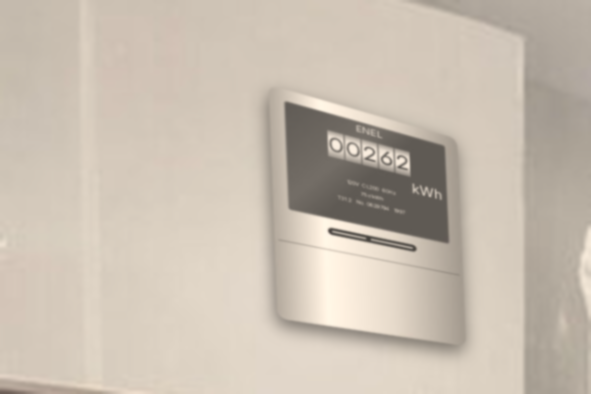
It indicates {"value": 262, "unit": "kWh"}
